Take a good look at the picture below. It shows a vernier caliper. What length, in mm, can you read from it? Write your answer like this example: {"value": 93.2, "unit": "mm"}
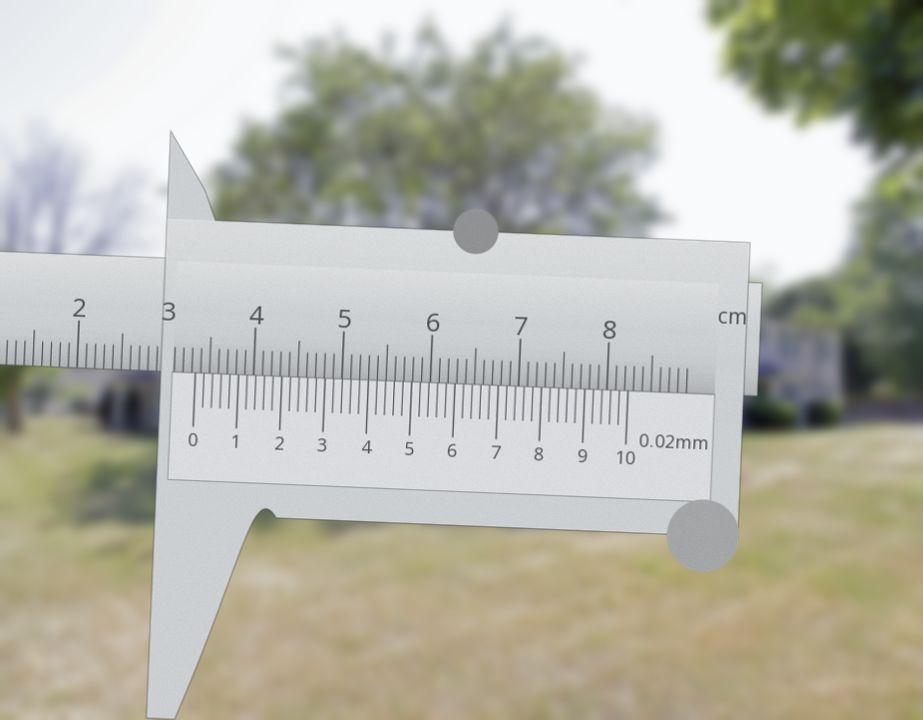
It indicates {"value": 33.4, "unit": "mm"}
